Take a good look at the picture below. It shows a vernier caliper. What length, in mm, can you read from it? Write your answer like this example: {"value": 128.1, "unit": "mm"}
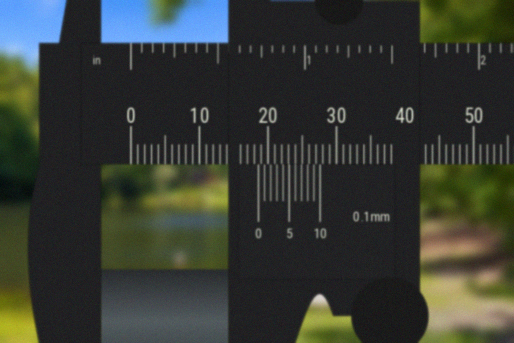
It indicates {"value": 18.6, "unit": "mm"}
